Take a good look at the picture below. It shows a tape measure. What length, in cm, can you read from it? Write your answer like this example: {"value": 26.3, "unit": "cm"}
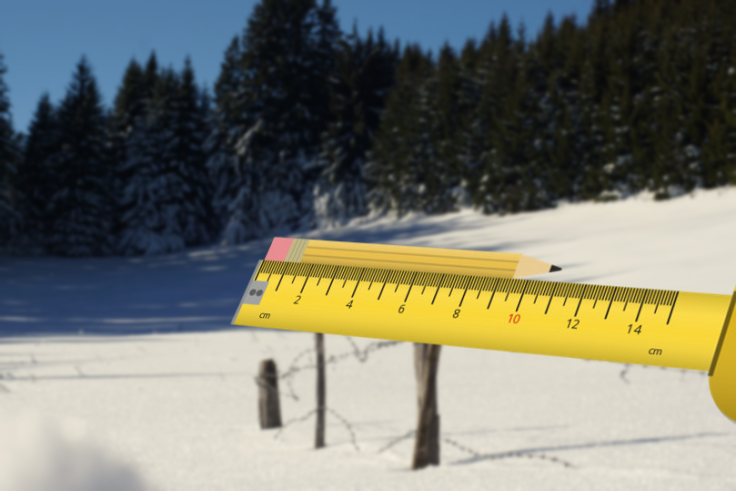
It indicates {"value": 11, "unit": "cm"}
